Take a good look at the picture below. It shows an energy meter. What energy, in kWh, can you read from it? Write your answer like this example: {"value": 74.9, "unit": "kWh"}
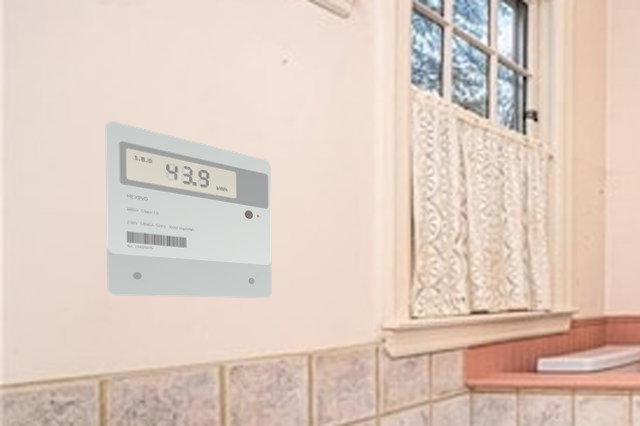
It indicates {"value": 43.9, "unit": "kWh"}
